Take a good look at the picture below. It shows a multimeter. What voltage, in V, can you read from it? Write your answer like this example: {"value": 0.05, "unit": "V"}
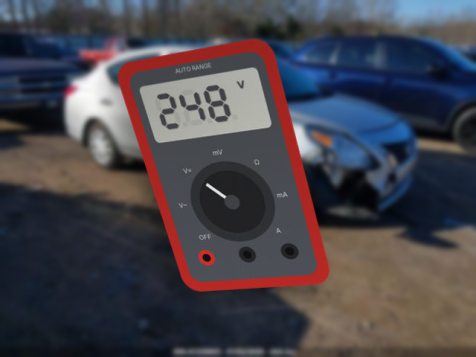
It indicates {"value": 248, "unit": "V"}
